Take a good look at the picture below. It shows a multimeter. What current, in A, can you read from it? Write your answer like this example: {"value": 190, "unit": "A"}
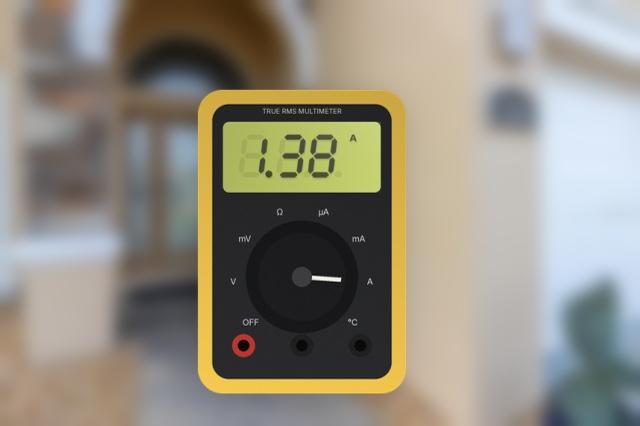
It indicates {"value": 1.38, "unit": "A"}
